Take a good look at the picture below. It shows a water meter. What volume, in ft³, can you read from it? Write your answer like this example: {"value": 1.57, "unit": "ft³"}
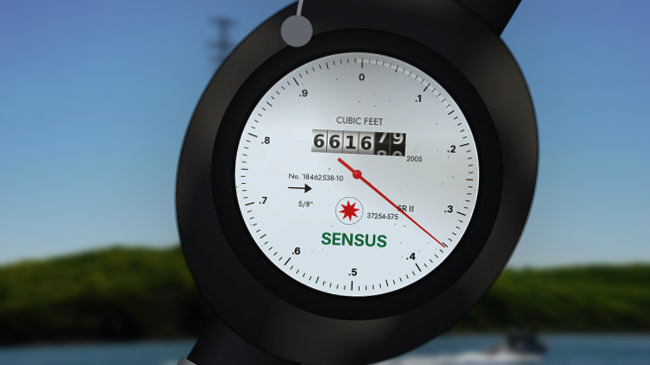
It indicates {"value": 661679.35, "unit": "ft³"}
